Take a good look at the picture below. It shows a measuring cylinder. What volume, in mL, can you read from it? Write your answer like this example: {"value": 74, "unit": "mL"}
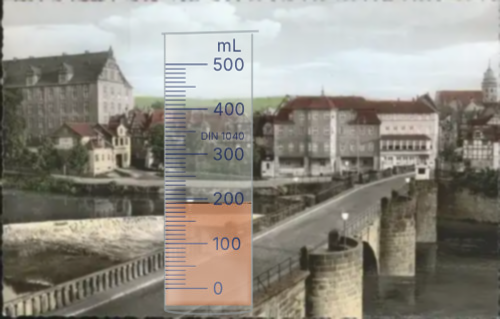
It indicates {"value": 190, "unit": "mL"}
